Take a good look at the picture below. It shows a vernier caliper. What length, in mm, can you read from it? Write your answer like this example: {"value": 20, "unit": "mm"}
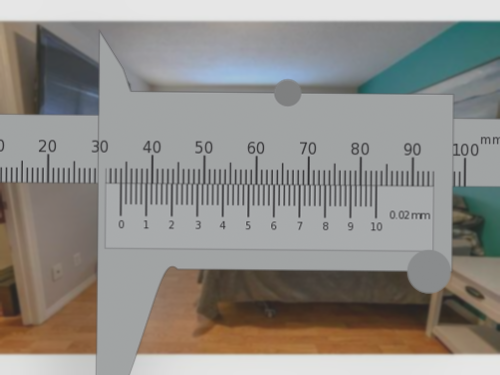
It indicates {"value": 34.0, "unit": "mm"}
